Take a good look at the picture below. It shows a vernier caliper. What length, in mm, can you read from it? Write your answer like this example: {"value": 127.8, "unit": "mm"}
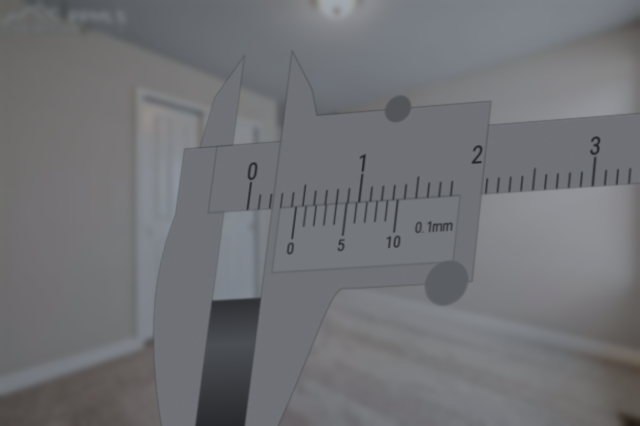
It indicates {"value": 4.4, "unit": "mm"}
